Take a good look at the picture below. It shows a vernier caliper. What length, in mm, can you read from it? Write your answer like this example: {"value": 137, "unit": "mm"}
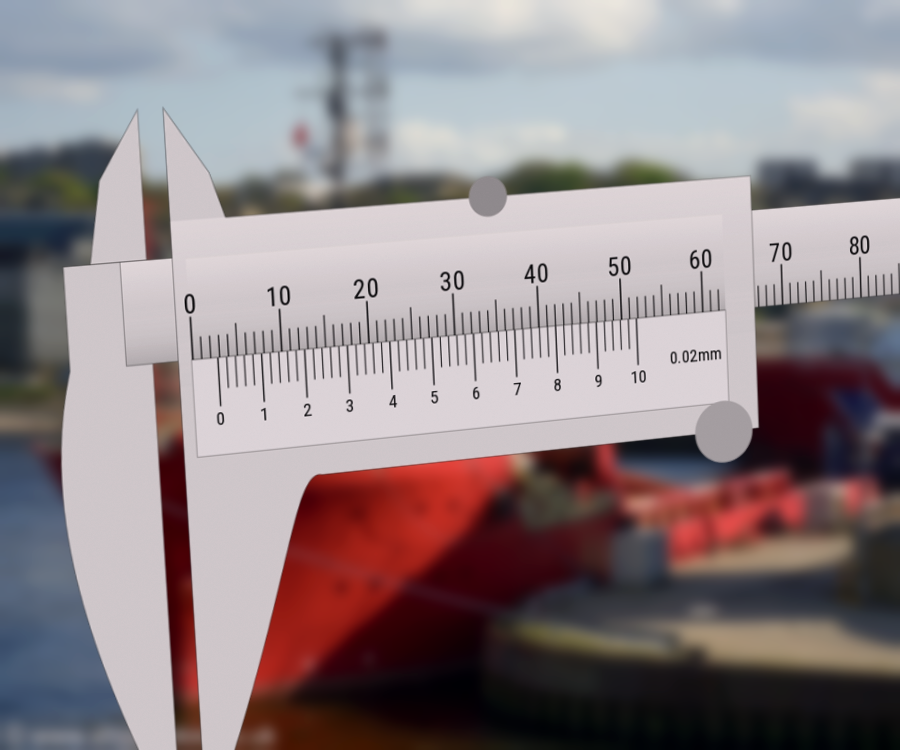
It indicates {"value": 2.8, "unit": "mm"}
